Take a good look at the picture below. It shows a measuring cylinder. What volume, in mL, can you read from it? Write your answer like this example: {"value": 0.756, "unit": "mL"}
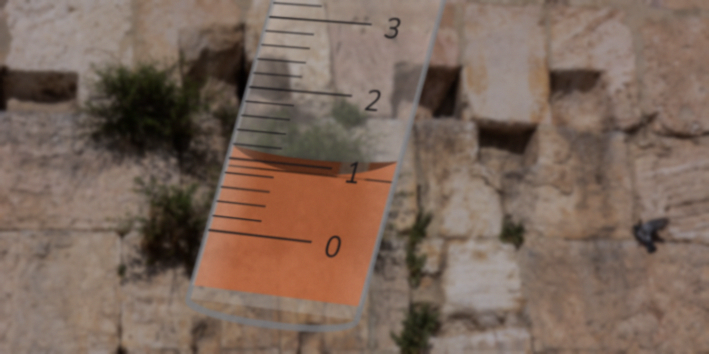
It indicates {"value": 0.9, "unit": "mL"}
